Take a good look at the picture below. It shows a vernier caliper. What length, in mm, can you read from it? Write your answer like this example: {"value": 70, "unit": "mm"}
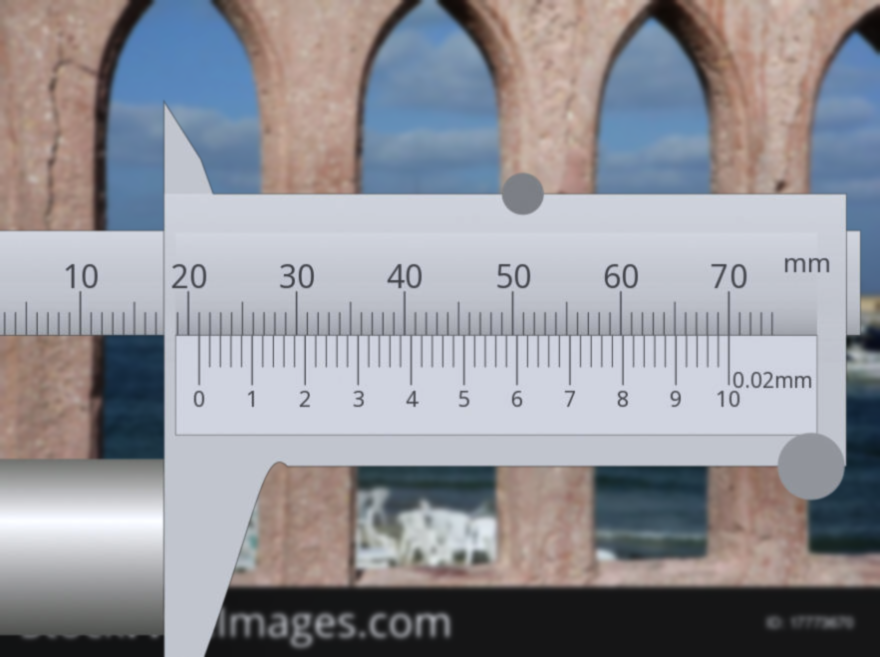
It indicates {"value": 21.0, "unit": "mm"}
